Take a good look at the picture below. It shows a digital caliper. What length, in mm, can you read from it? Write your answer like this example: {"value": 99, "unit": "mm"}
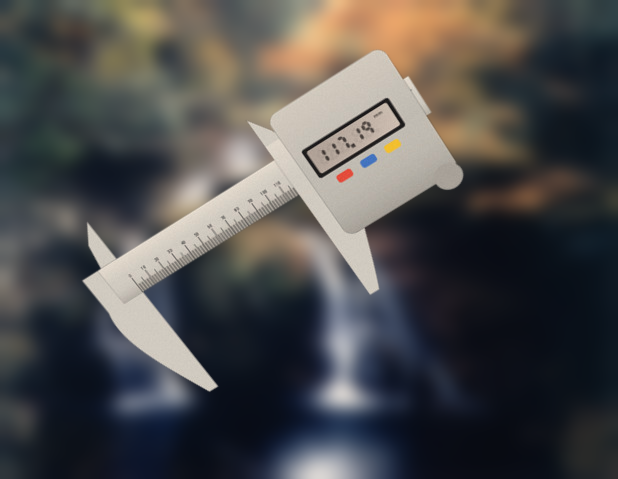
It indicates {"value": 117.19, "unit": "mm"}
